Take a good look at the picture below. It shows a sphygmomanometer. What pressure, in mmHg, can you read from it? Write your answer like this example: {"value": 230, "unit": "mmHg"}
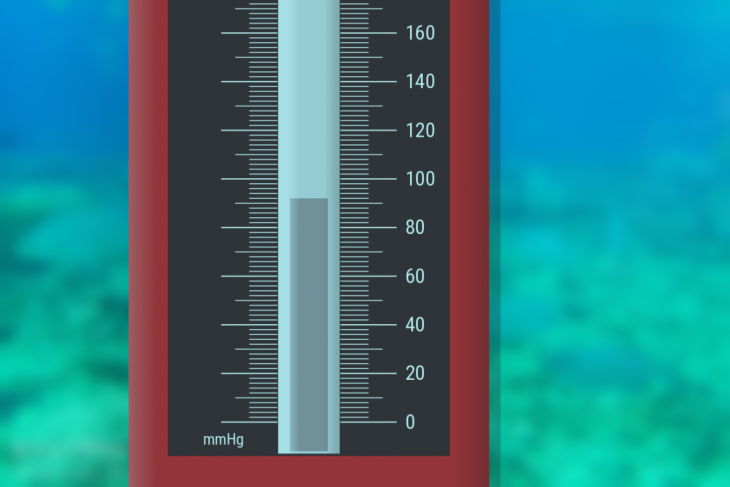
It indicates {"value": 92, "unit": "mmHg"}
